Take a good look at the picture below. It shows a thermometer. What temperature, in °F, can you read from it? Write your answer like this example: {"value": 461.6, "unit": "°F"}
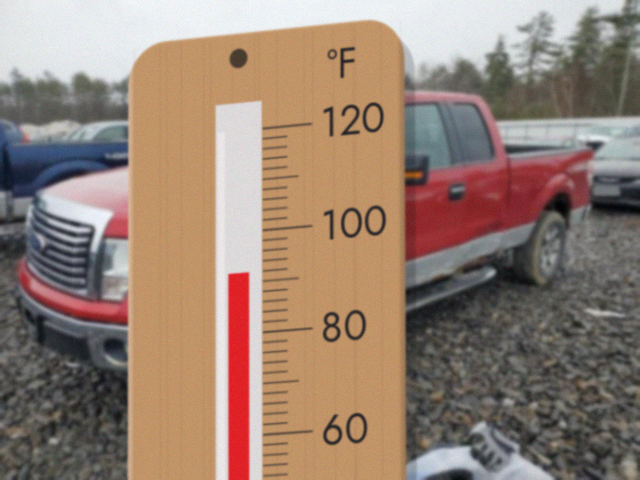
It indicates {"value": 92, "unit": "°F"}
